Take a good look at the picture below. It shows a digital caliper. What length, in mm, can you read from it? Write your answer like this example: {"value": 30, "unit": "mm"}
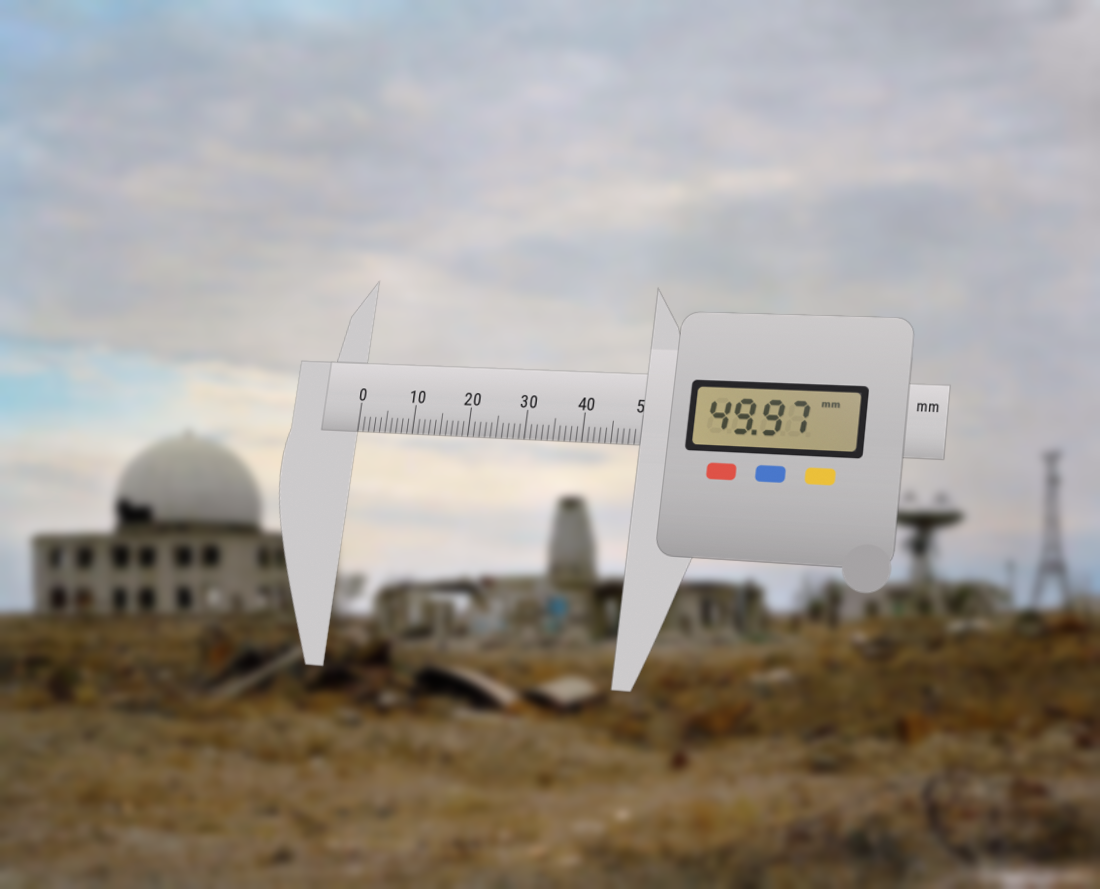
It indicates {"value": 49.97, "unit": "mm"}
